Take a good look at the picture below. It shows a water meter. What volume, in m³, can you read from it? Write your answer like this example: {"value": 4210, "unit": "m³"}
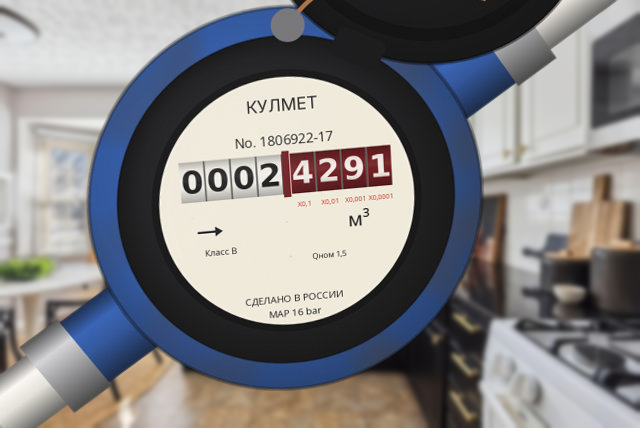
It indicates {"value": 2.4291, "unit": "m³"}
